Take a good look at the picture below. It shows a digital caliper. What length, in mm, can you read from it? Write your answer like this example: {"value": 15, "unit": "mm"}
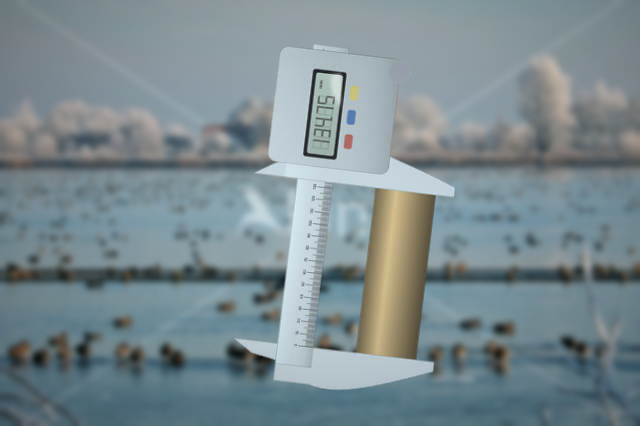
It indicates {"value": 134.75, "unit": "mm"}
